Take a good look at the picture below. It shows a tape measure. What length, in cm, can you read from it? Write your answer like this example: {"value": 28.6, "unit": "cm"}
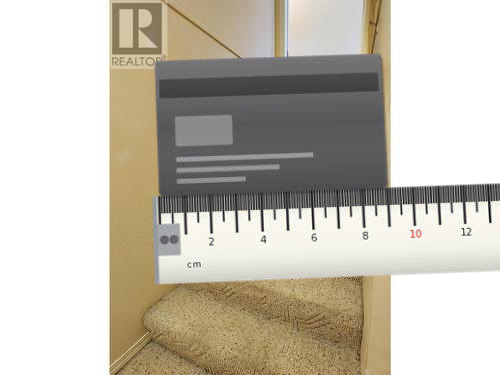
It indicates {"value": 9, "unit": "cm"}
